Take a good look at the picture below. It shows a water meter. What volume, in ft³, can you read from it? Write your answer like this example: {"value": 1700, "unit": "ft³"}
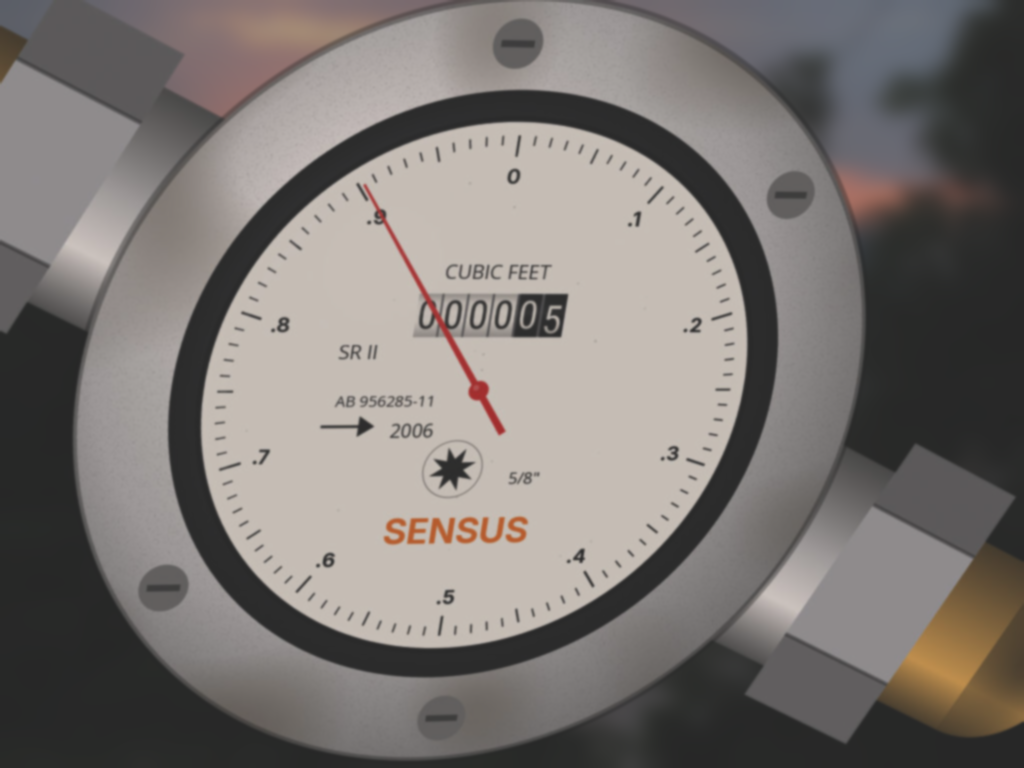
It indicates {"value": 4.90, "unit": "ft³"}
